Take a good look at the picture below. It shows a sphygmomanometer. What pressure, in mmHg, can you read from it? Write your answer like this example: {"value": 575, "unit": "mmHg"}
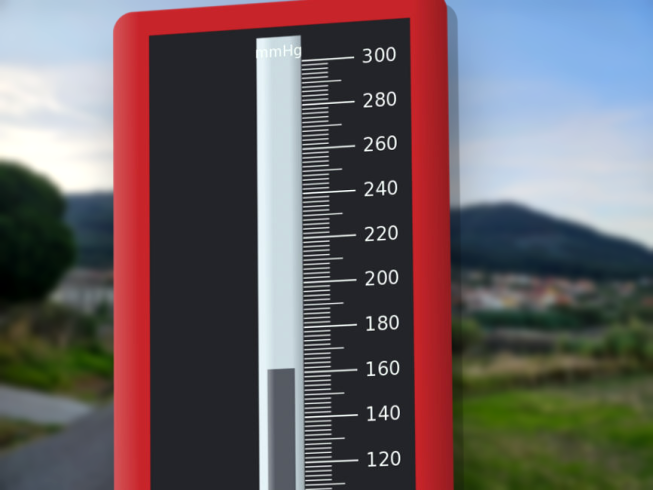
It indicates {"value": 162, "unit": "mmHg"}
